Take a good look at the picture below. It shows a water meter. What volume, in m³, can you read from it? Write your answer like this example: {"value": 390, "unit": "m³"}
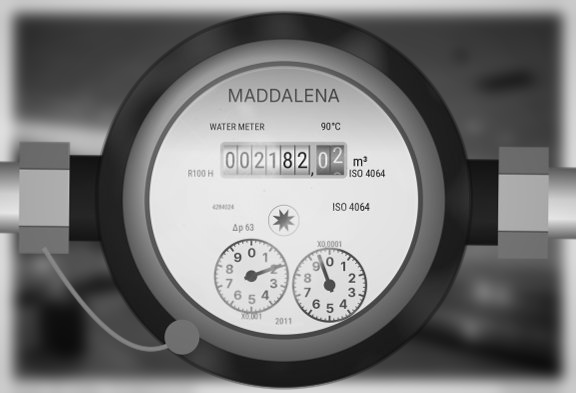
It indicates {"value": 2182.0219, "unit": "m³"}
